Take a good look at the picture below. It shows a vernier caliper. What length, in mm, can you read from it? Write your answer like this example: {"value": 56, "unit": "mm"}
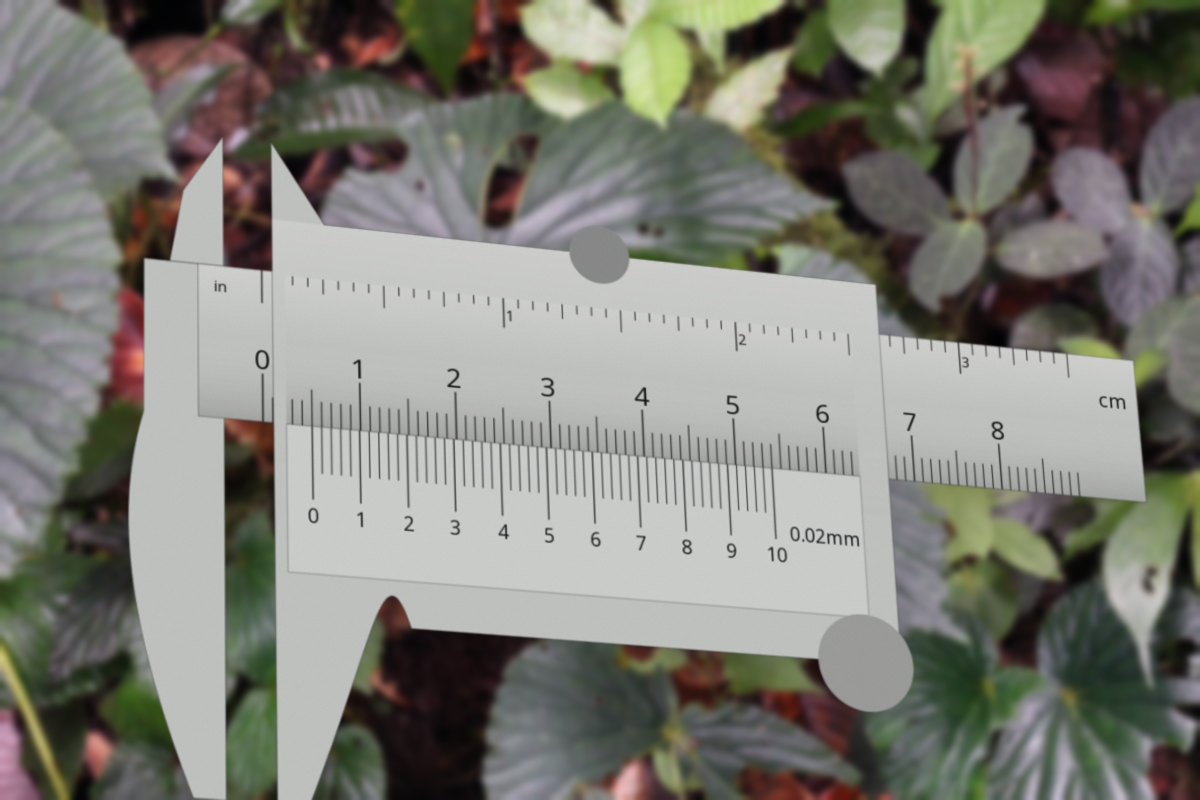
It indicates {"value": 5.0, "unit": "mm"}
